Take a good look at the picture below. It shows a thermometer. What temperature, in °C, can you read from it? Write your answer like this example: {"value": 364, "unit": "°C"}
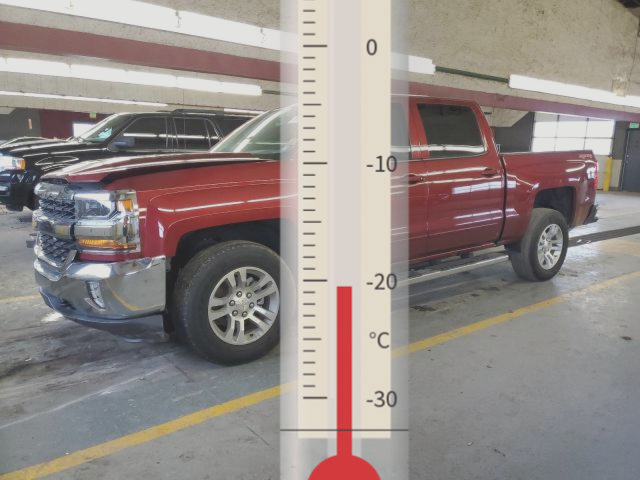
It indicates {"value": -20.5, "unit": "°C"}
